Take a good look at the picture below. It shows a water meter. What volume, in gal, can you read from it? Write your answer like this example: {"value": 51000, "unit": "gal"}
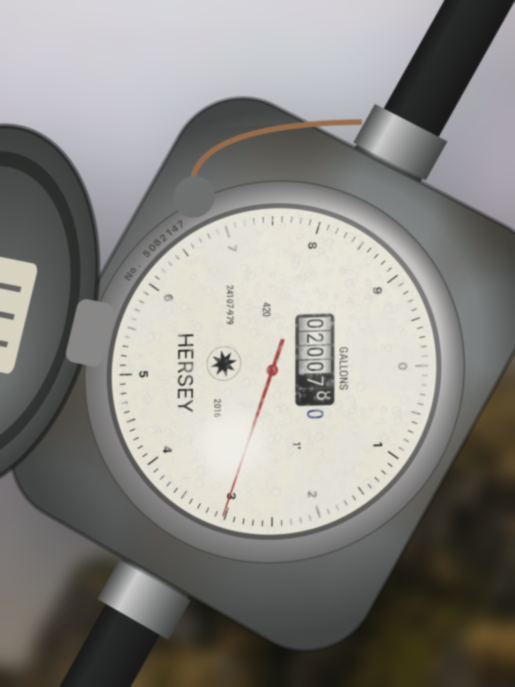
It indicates {"value": 200783.0, "unit": "gal"}
